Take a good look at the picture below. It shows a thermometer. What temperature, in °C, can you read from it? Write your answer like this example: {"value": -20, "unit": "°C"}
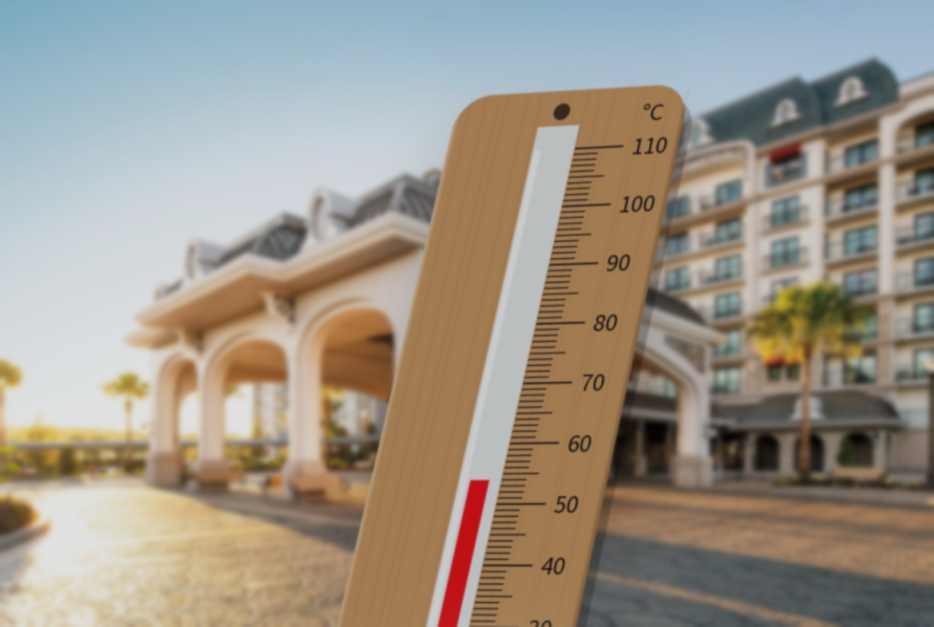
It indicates {"value": 54, "unit": "°C"}
